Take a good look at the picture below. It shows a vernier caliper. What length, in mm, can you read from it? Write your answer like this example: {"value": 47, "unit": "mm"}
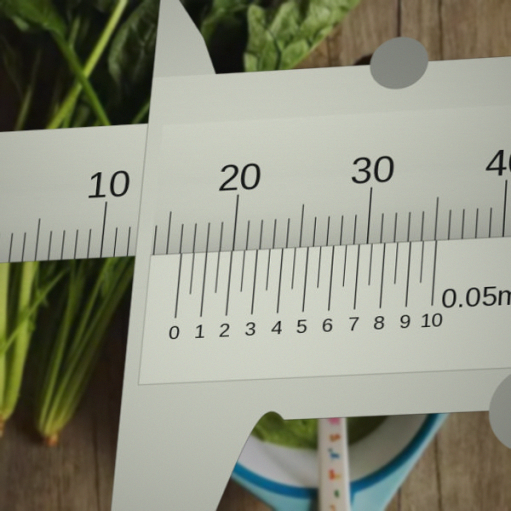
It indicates {"value": 16.1, "unit": "mm"}
